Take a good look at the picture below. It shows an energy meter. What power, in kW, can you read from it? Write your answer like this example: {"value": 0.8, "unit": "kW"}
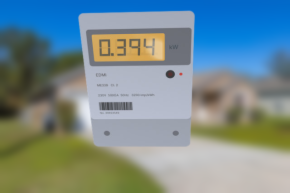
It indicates {"value": 0.394, "unit": "kW"}
